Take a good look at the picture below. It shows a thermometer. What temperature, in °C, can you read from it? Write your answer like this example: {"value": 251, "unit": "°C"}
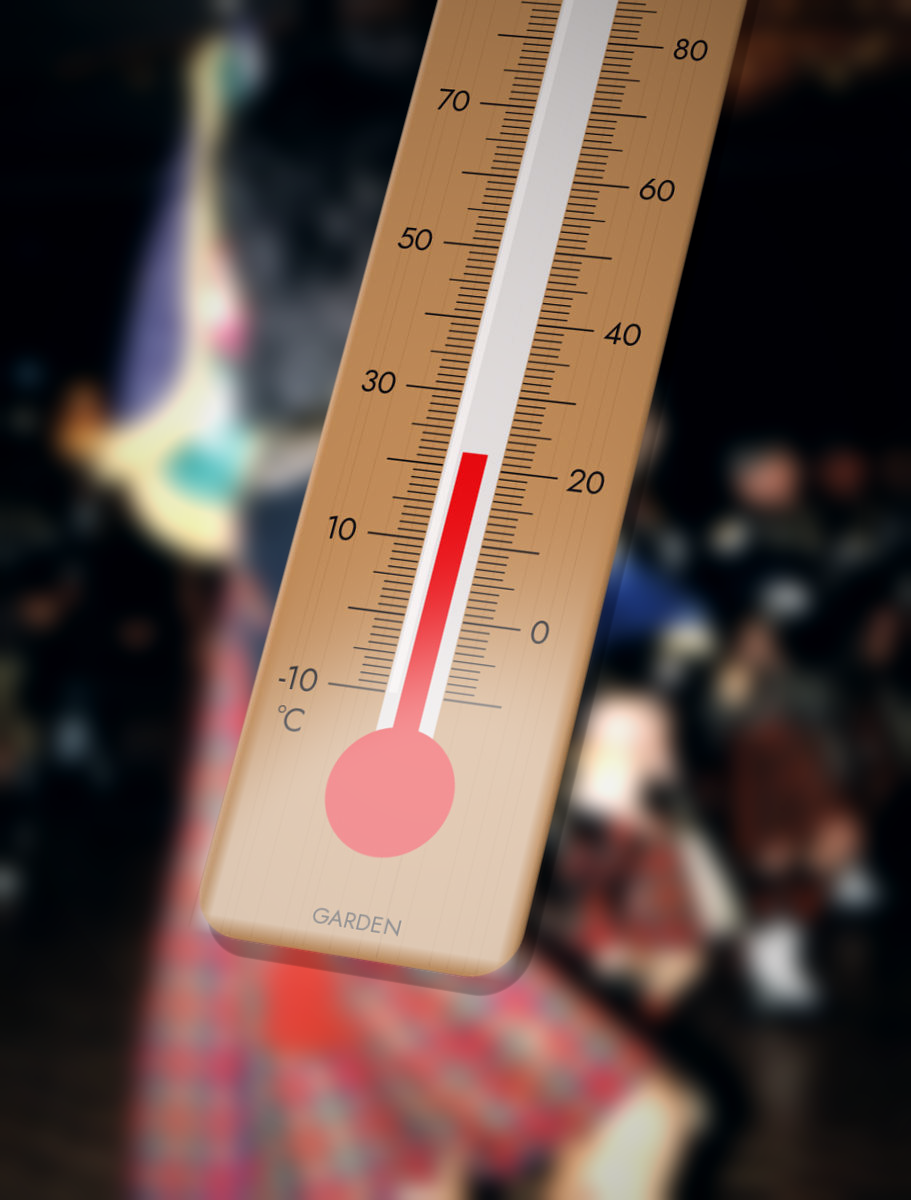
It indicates {"value": 22, "unit": "°C"}
